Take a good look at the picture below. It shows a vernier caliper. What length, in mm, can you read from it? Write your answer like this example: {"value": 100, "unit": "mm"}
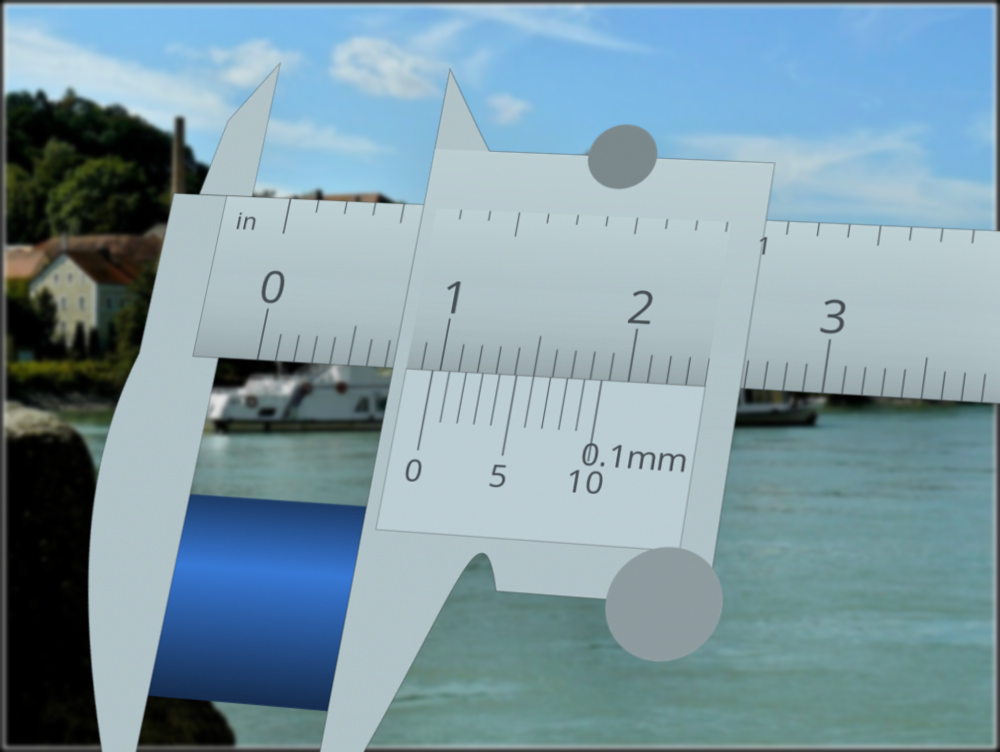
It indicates {"value": 9.6, "unit": "mm"}
